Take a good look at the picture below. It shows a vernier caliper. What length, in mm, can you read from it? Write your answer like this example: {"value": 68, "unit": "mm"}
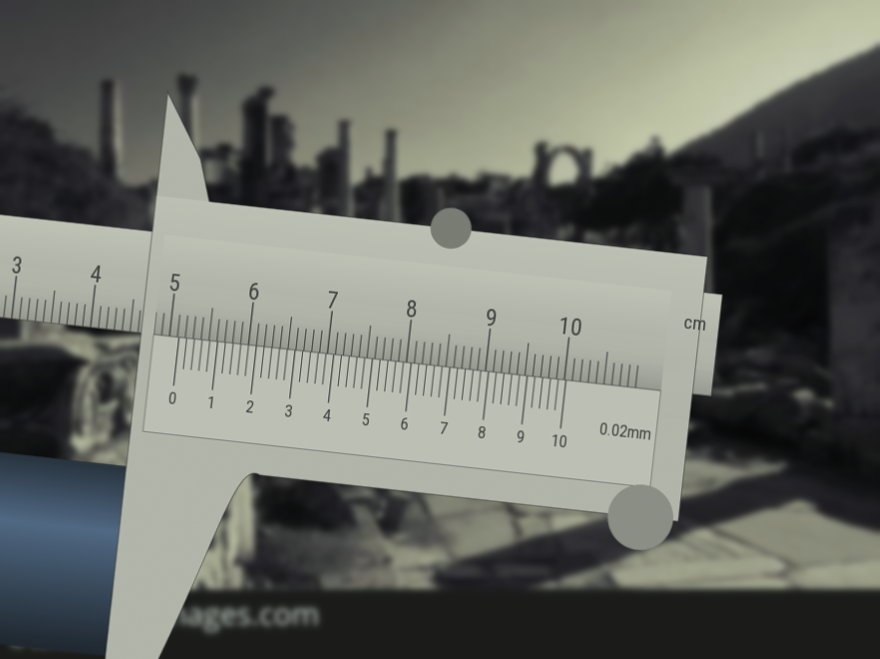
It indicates {"value": 51.2, "unit": "mm"}
